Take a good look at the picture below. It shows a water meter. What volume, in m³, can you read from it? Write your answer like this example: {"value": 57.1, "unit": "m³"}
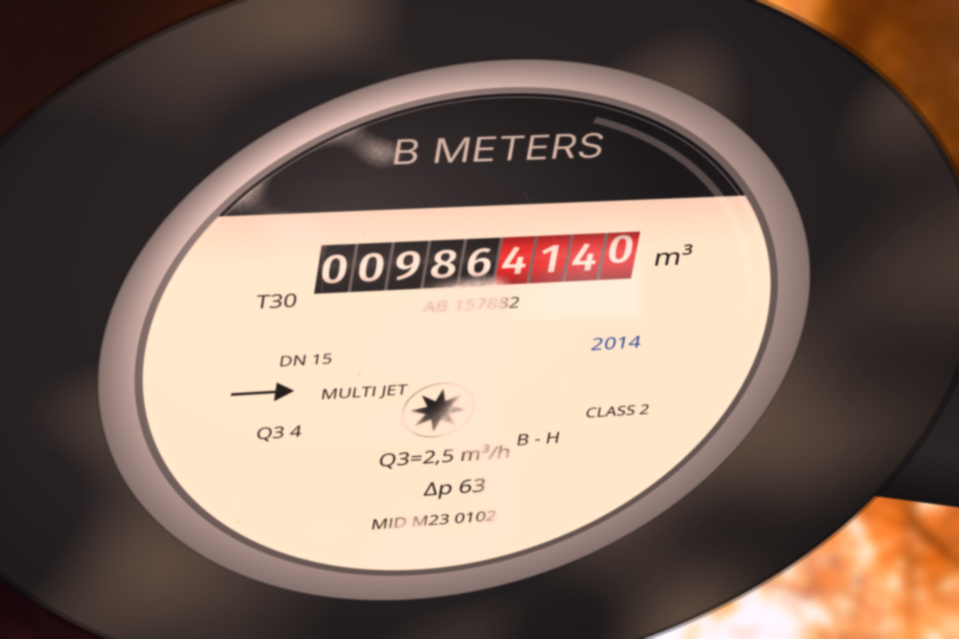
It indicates {"value": 986.4140, "unit": "m³"}
